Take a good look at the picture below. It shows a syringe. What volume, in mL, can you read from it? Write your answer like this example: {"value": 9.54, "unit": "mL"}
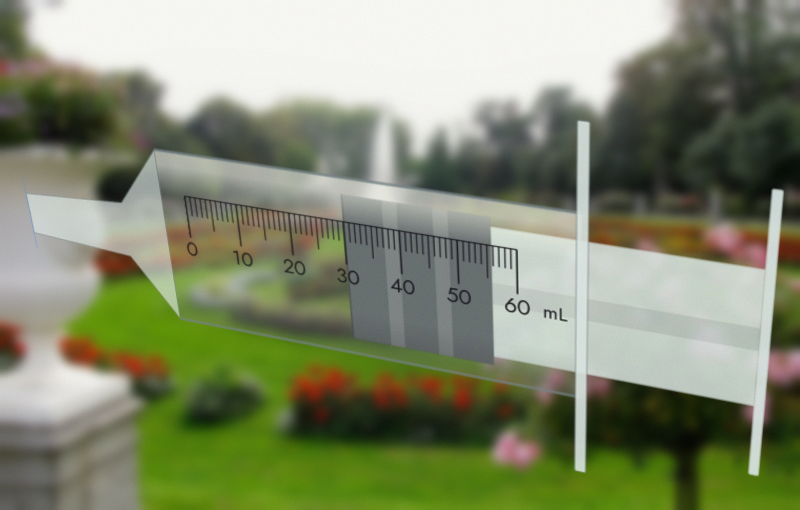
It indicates {"value": 30, "unit": "mL"}
